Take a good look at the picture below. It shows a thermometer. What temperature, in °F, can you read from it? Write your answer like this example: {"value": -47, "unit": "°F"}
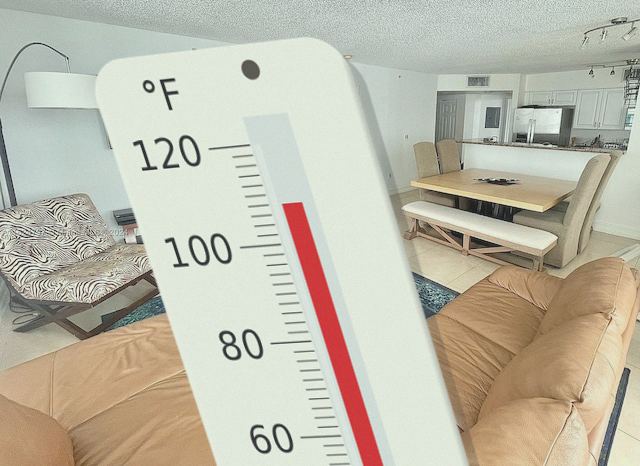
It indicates {"value": 108, "unit": "°F"}
